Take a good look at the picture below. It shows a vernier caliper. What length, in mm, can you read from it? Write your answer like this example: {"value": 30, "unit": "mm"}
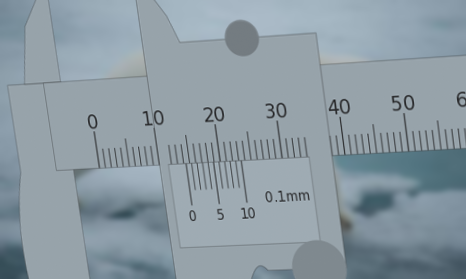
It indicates {"value": 14.4, "unit": "mm"}
